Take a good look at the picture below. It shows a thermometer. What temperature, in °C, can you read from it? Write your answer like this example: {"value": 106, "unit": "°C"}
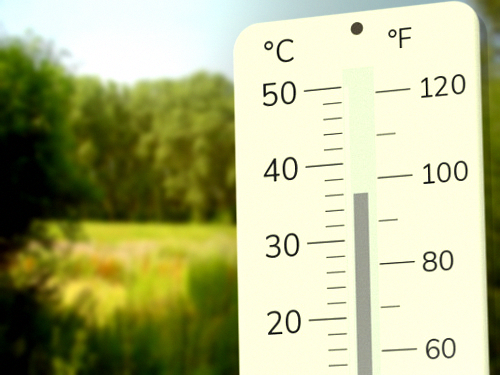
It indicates {"value": 36, "unit": "°C"}
